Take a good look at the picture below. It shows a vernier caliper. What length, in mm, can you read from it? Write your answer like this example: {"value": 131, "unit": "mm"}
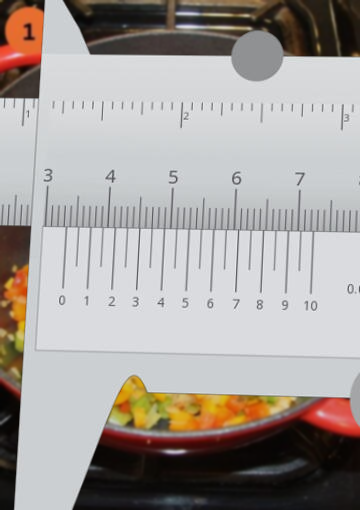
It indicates {"value": 33.4, "unit": "mm"}
